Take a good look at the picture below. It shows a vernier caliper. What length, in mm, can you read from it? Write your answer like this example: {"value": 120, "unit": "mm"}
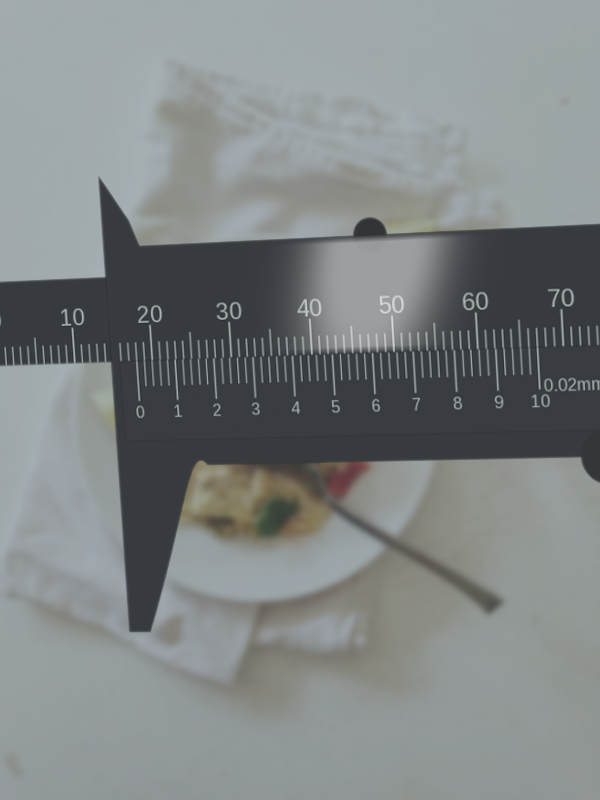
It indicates {"value": 18.0, "unit": "mm"}
